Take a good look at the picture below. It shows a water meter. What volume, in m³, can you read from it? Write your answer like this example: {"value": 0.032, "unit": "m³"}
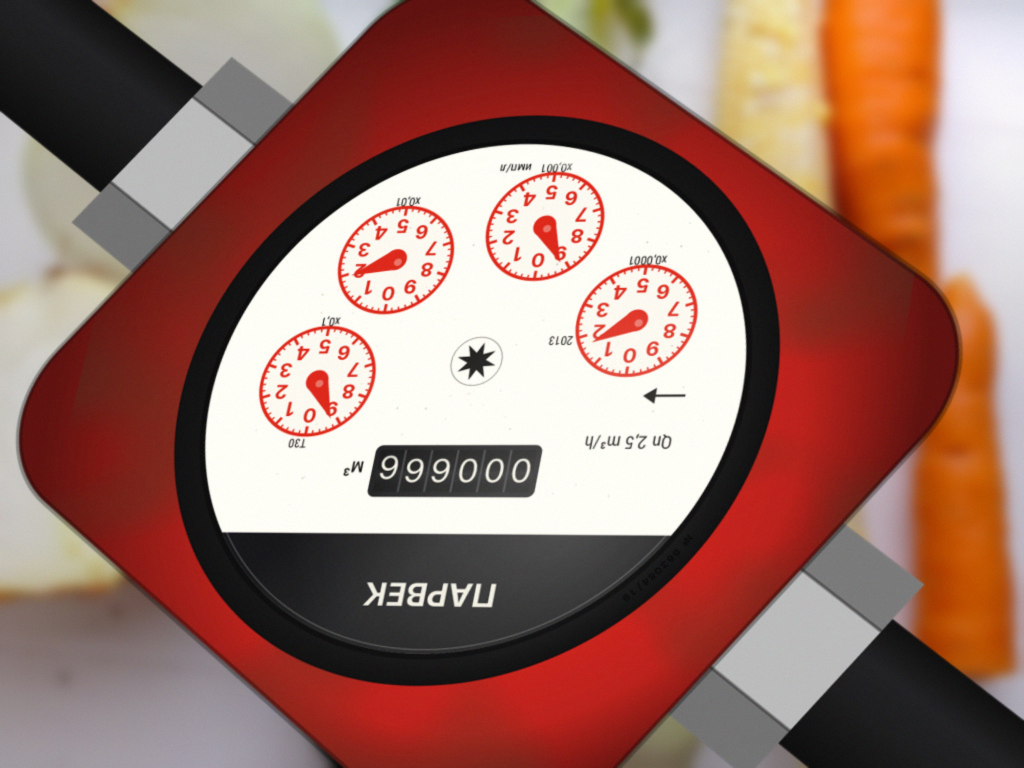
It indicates {"value": 665.9191, "unit": "m³"}
